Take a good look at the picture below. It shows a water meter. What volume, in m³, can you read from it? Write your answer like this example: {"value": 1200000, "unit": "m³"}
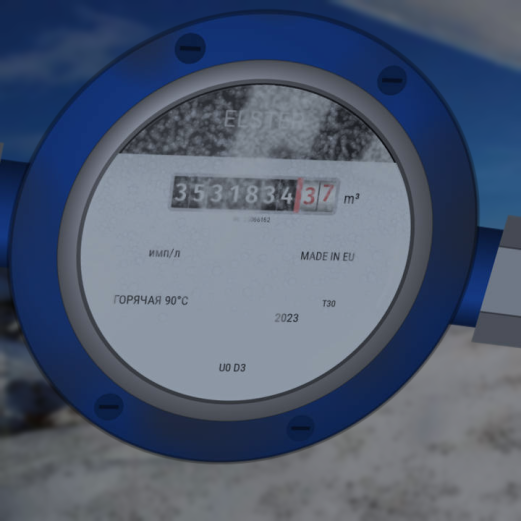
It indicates {"value": 3531834.37, "unit": "m³"}
